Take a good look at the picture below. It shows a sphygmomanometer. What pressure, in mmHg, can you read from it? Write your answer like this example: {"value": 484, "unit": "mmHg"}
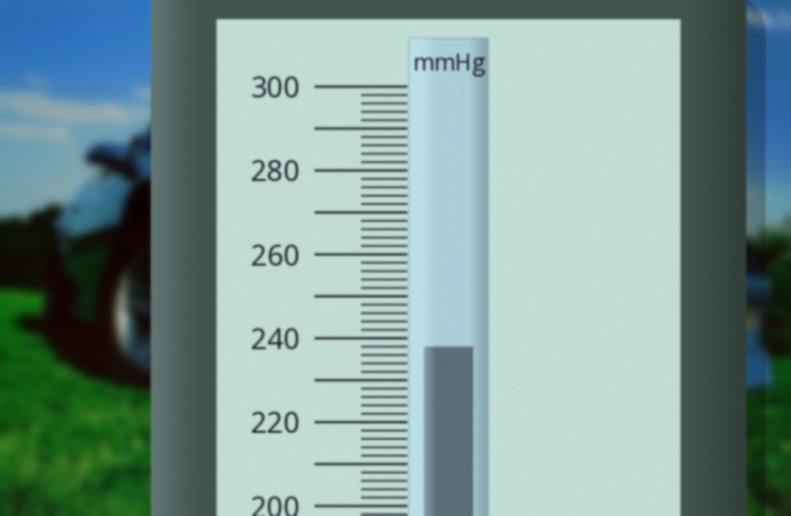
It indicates {"value": 238, "unit": "mmHg"}
